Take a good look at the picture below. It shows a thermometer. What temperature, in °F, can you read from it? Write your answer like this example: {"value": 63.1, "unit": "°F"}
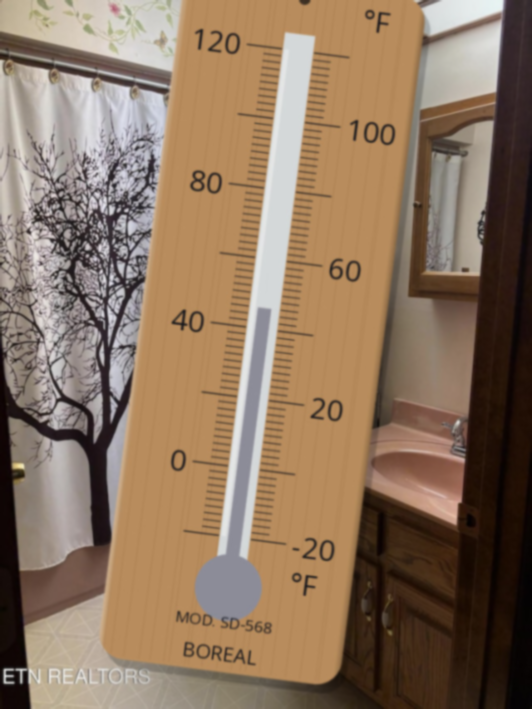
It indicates {"value": 46, "unit": "°F"}
